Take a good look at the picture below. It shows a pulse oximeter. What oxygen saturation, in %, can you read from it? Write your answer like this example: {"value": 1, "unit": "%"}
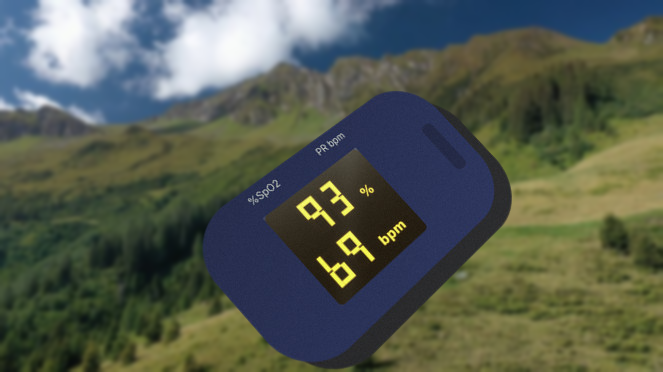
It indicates {"value": 93, "unit": "%"}
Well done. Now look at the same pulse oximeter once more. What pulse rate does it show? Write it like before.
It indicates {"value": 69, "unit": "bpm"}
